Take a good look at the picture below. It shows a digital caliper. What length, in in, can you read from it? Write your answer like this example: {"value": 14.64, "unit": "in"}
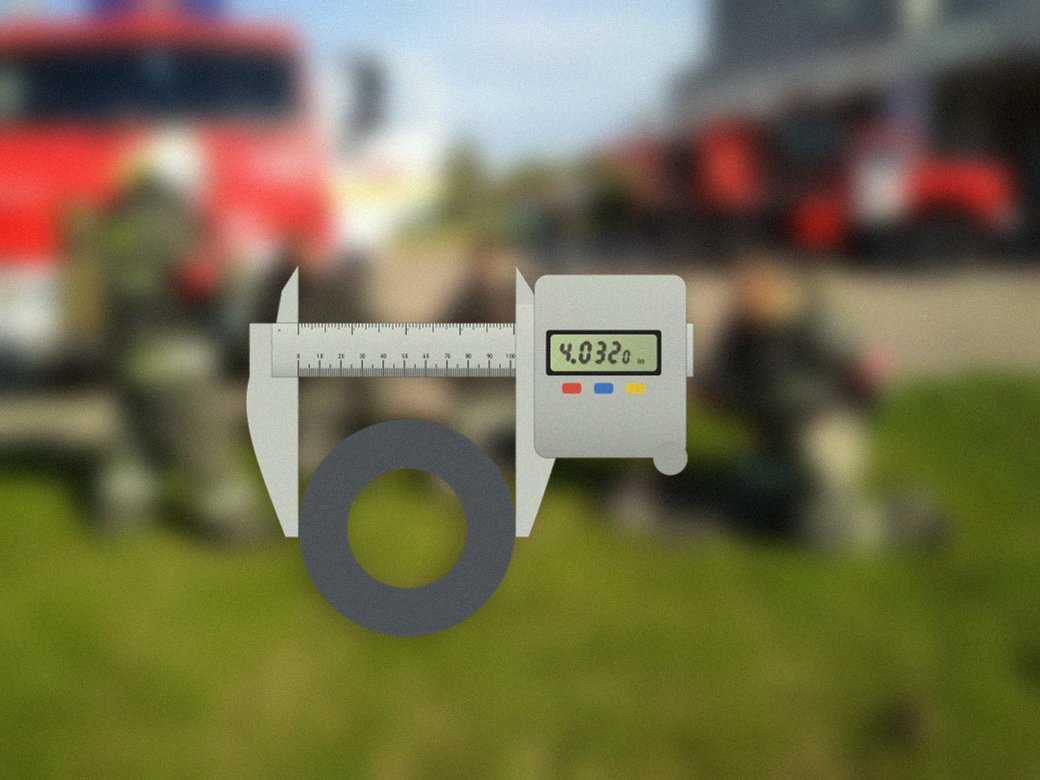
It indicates {"value": 4.0320, "unit": "in"}
